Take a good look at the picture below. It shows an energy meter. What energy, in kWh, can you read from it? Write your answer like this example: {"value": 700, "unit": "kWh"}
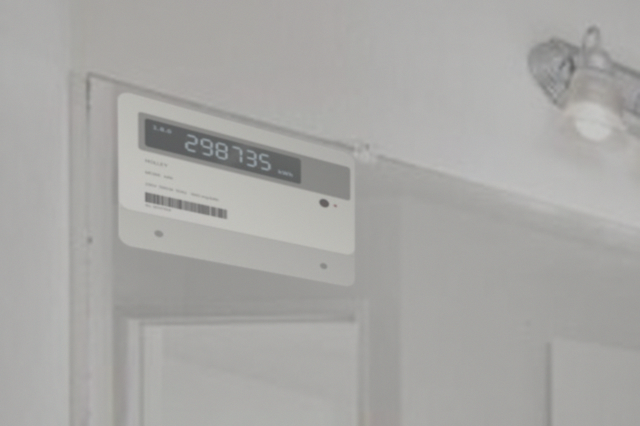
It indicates {"value": 298735, "unit": "kWh"}
